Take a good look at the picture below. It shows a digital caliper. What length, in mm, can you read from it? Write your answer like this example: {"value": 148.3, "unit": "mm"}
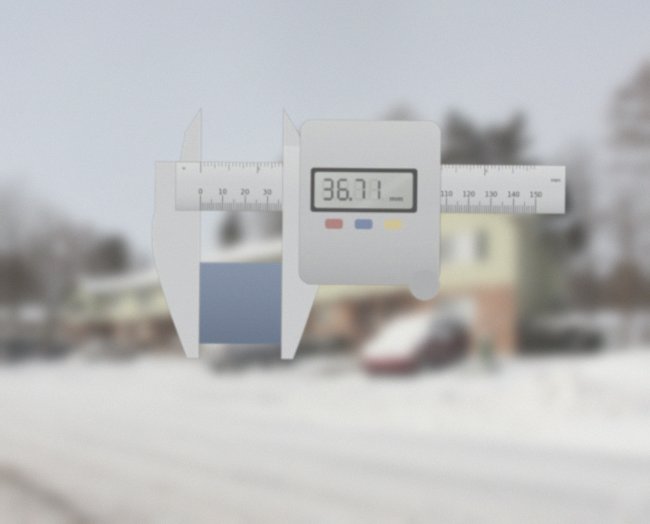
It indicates {"value": 36.71, "unit": "mm"}
